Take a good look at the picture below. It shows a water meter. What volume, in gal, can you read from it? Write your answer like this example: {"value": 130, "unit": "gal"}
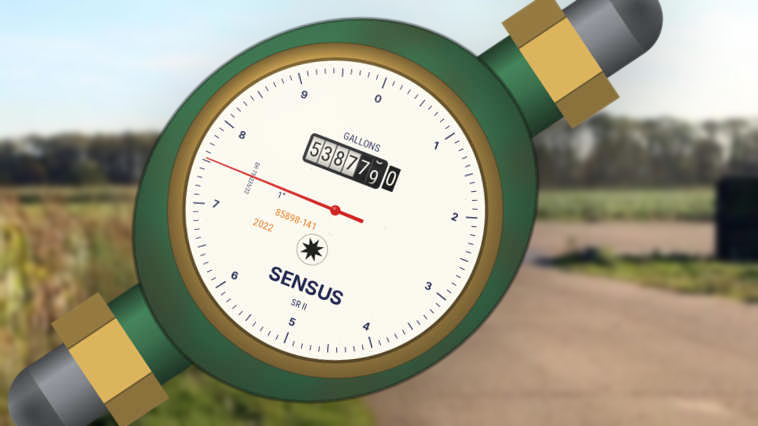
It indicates {"value": 5387787.5, "unit": "gal"}
